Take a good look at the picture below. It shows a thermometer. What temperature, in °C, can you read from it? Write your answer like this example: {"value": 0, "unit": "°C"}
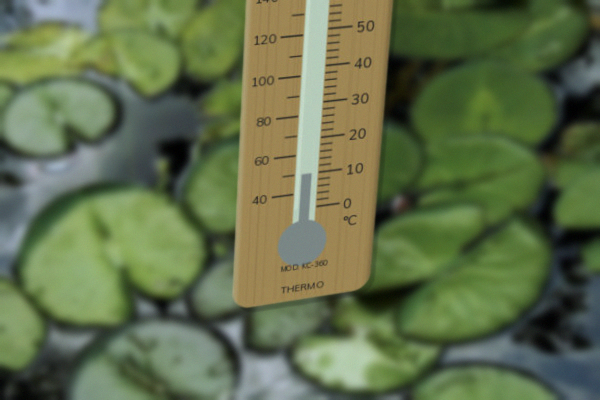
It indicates {"value": 10, "unit": "°C"}
